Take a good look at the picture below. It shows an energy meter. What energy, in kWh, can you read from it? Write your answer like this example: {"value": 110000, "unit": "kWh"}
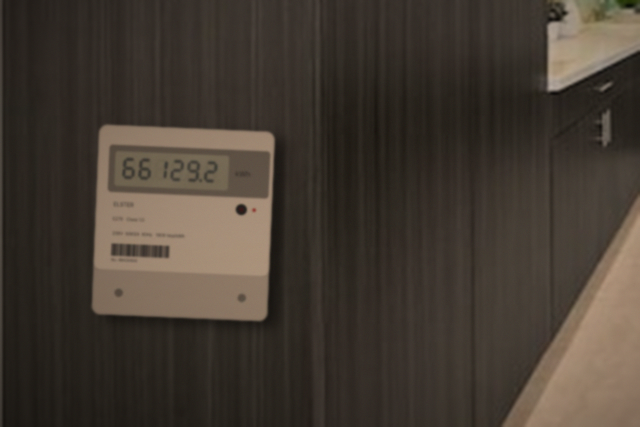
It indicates {"value": 66129.2, "unit": "kWh"}
